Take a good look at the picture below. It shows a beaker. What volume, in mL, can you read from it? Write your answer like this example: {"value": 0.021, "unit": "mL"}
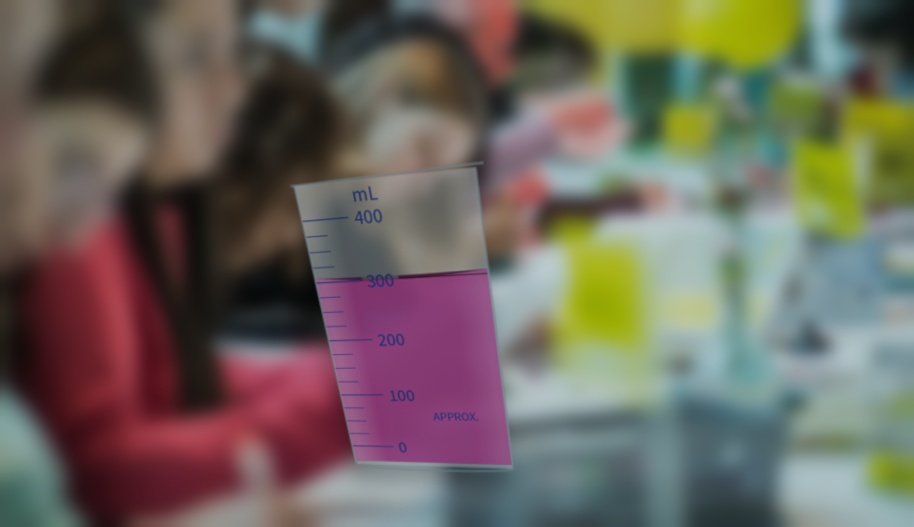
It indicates {"value": 300, "unit": "mL"}
